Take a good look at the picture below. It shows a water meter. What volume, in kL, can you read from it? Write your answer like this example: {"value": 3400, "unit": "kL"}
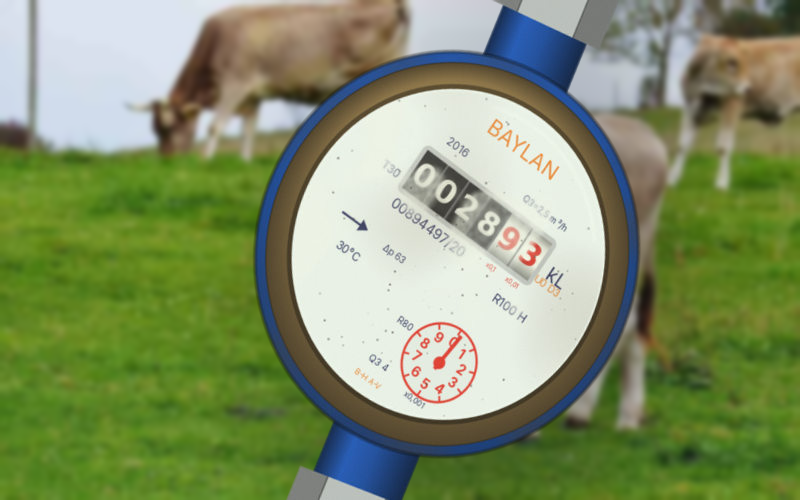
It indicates {"value": 28.930, "unit": "kL"}
